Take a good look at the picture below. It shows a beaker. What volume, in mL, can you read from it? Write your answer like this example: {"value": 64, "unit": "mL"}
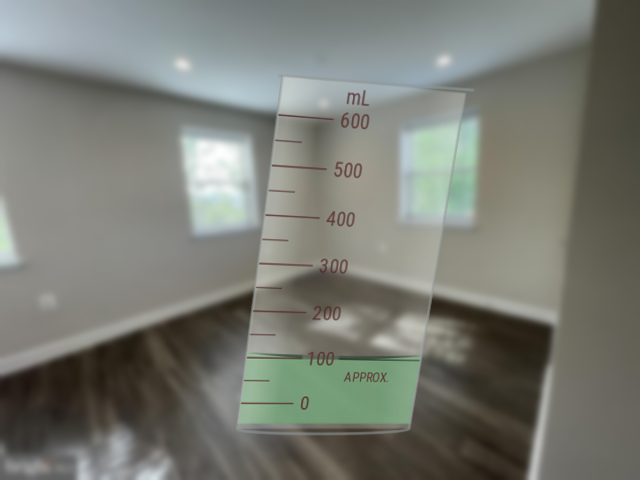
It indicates {"value": 100, "unit": "mL"}
